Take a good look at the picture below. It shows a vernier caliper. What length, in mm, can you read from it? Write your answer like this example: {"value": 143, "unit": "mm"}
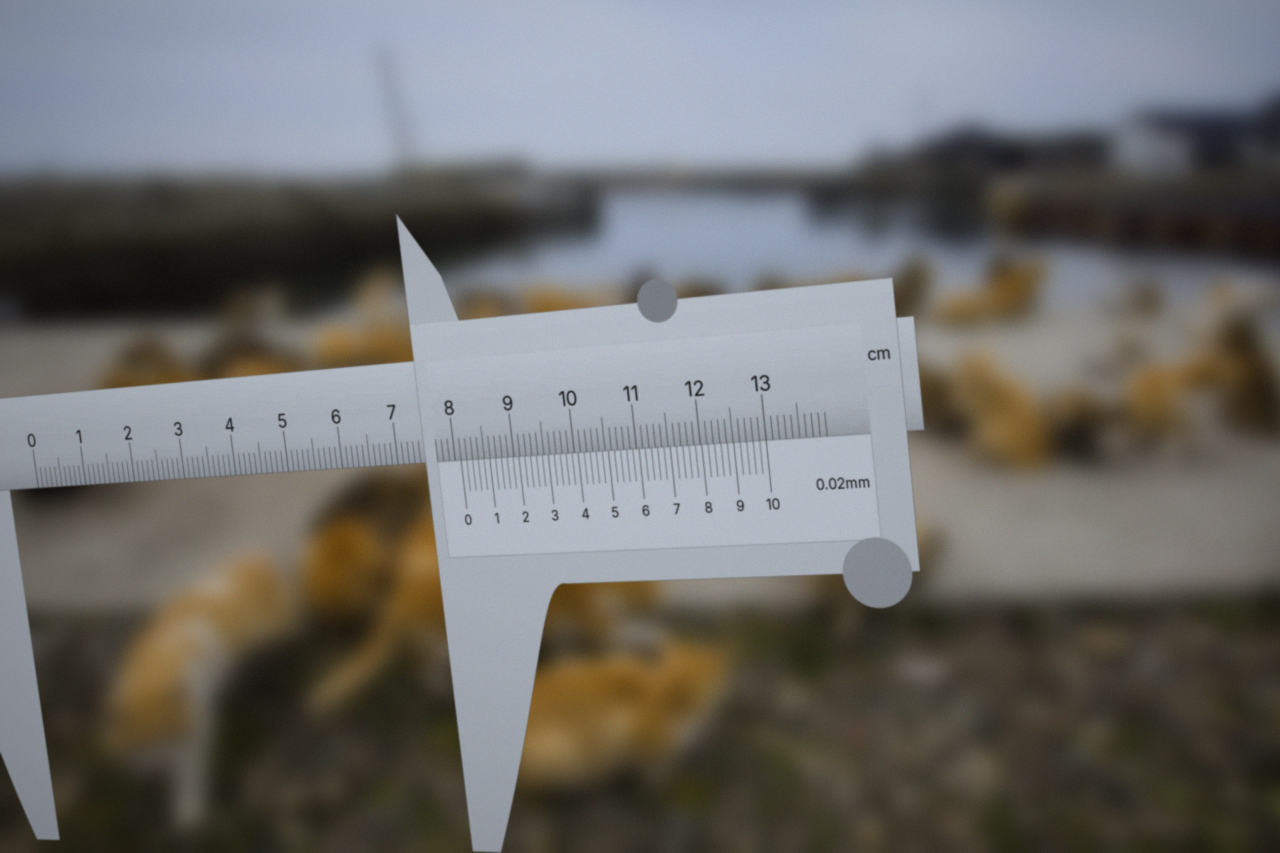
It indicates {"value": 81.0, "unit": "mm"}
